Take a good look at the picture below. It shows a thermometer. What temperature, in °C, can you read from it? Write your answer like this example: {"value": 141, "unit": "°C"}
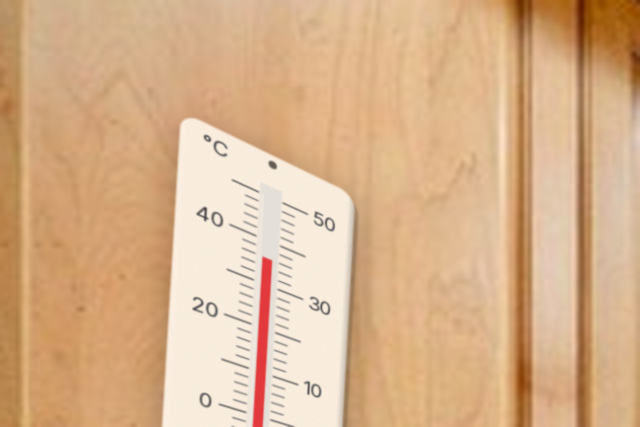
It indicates {"value": 36, "unit": "°C"}
